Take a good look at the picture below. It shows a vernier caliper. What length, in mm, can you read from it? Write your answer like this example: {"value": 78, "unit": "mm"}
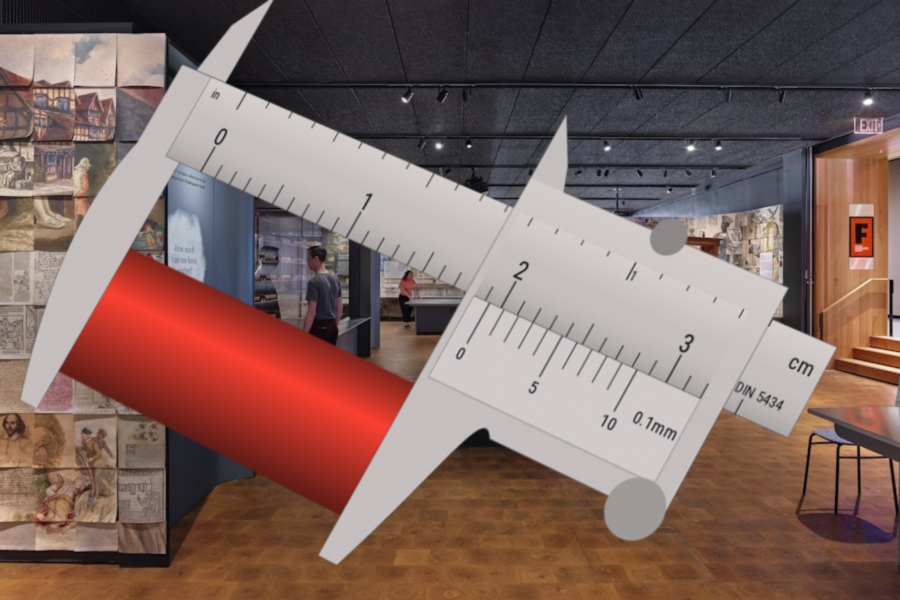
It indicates {"value": 19.3, "unit": "mm"}
